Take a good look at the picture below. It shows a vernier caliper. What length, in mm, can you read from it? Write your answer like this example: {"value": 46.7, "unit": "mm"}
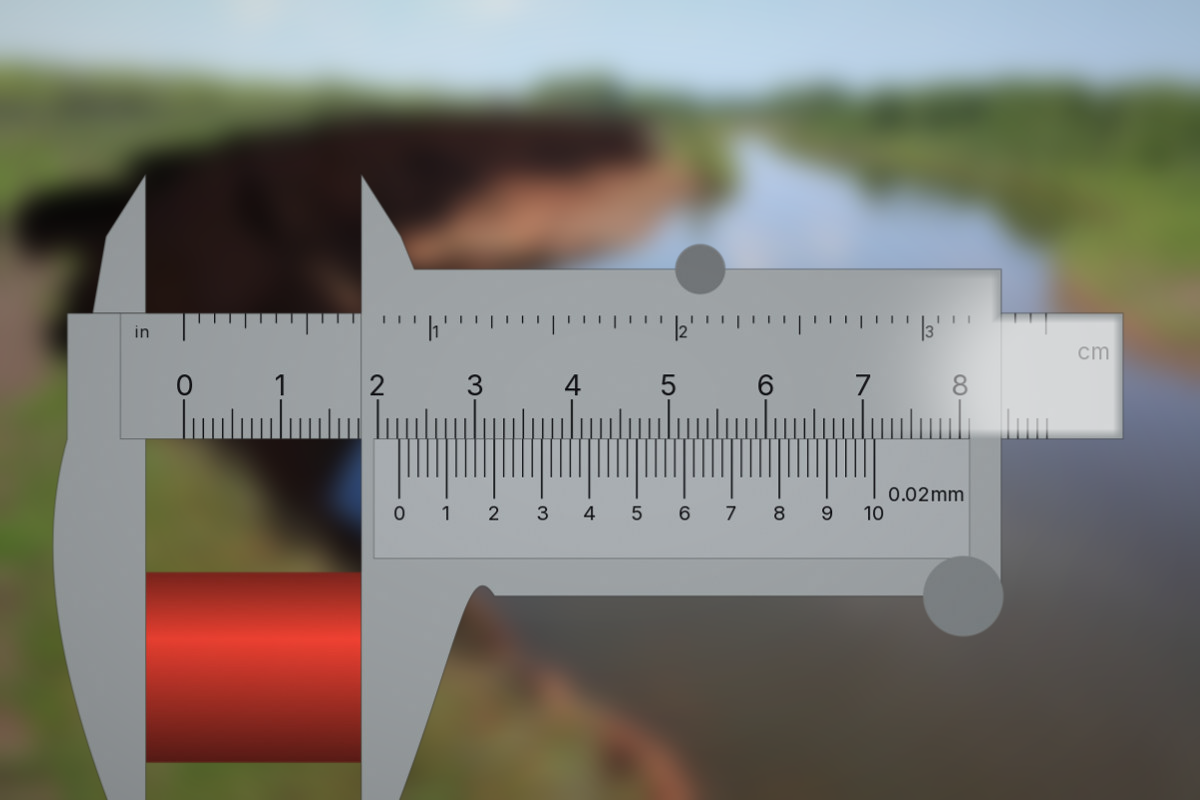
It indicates {"value": 22.2, "unit": "mm"}
